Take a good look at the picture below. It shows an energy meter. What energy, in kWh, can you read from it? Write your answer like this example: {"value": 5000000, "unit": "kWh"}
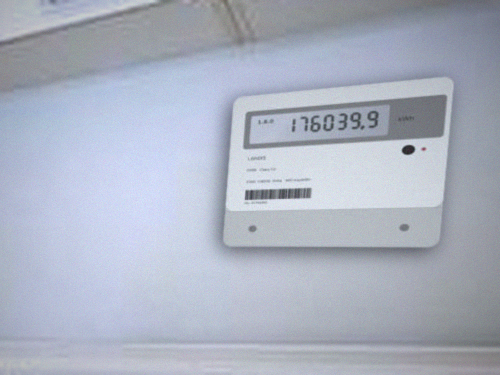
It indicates {"value": 176039.9, "unit": "kWh"}
